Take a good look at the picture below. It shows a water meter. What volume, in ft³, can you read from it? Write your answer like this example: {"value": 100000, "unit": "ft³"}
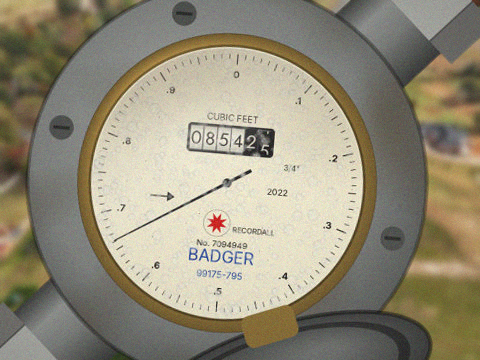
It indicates {"value": 85424.66, "unit": "ft³"}
